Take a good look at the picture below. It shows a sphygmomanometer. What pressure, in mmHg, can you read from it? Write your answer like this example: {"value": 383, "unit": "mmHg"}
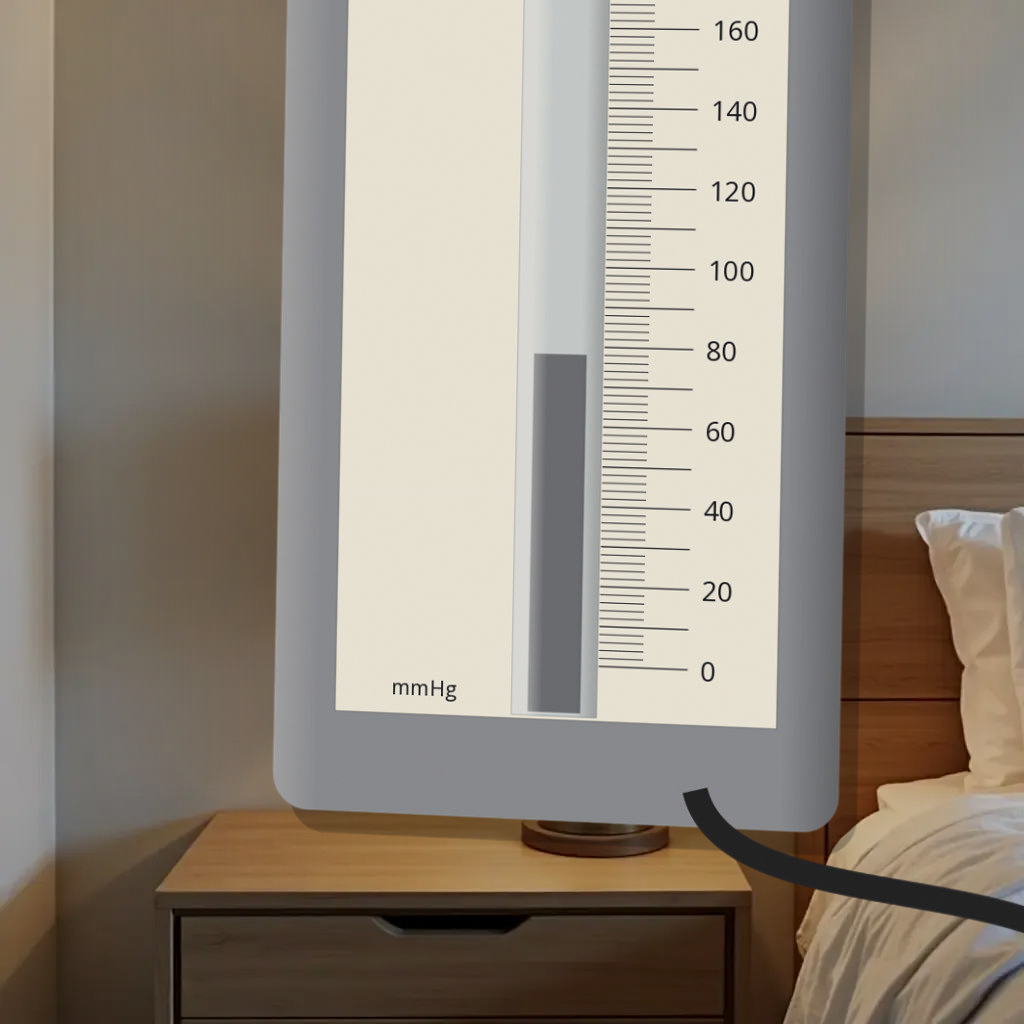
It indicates {"value": 78, "unit": "mmHg"}
